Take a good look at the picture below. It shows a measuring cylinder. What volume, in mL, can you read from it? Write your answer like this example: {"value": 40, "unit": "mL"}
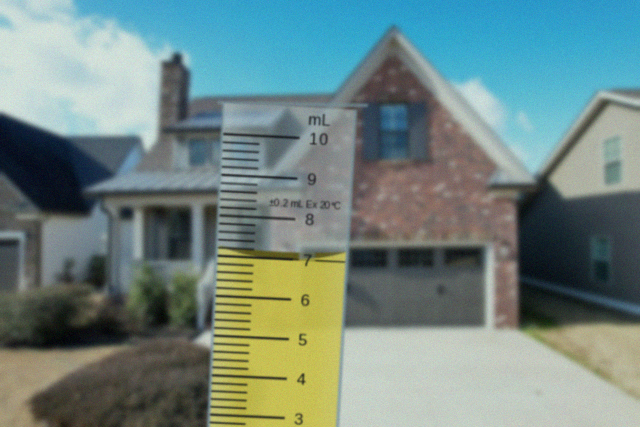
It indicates {"value": 7, "unit": "mL"}
